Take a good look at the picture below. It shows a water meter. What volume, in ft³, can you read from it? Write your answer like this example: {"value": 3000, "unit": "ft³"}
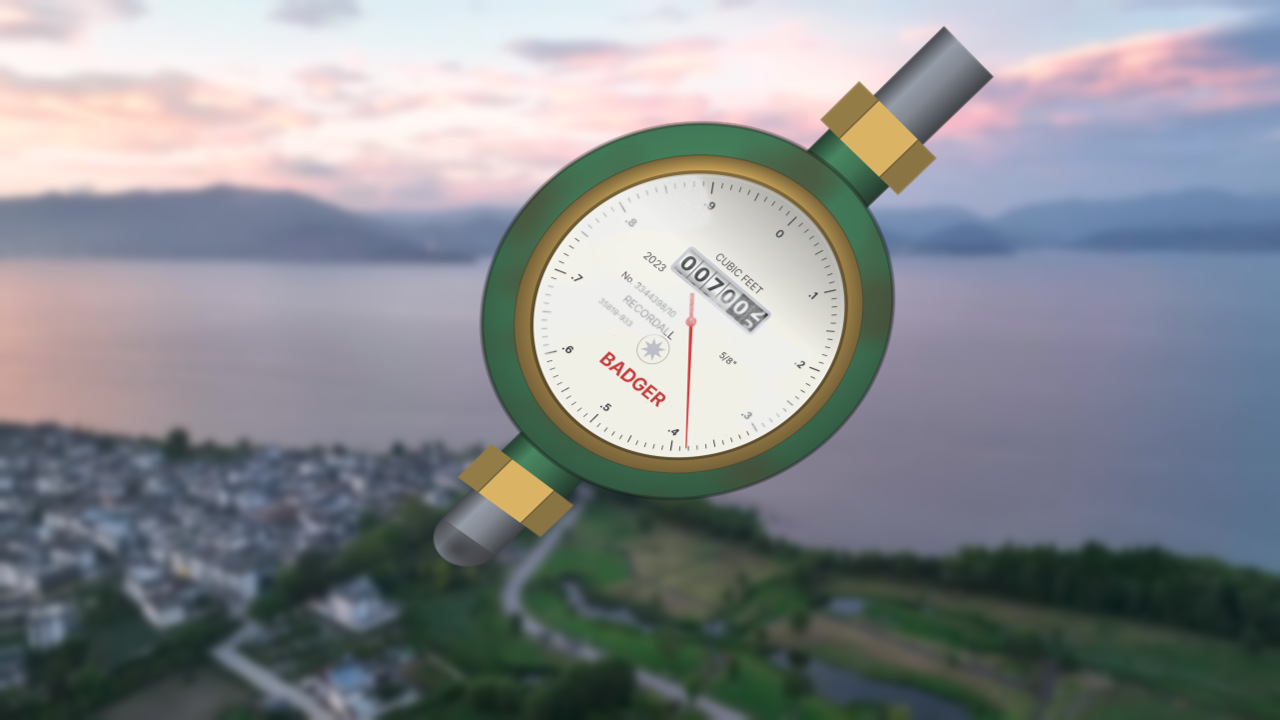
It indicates {"value": 7002.38, "unit": "ft³"}
